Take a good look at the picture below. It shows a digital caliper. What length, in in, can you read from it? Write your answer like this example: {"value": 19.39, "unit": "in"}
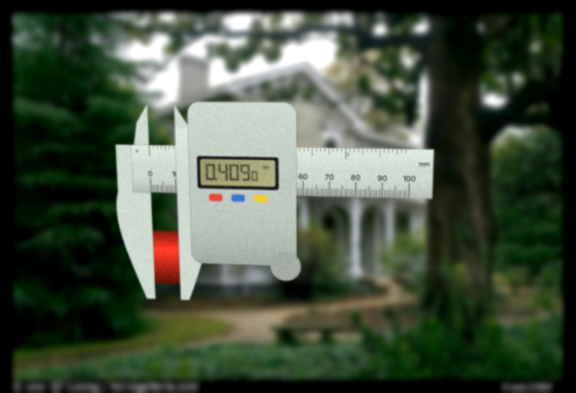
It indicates {"value": 0.4090, "unit": "in"}
